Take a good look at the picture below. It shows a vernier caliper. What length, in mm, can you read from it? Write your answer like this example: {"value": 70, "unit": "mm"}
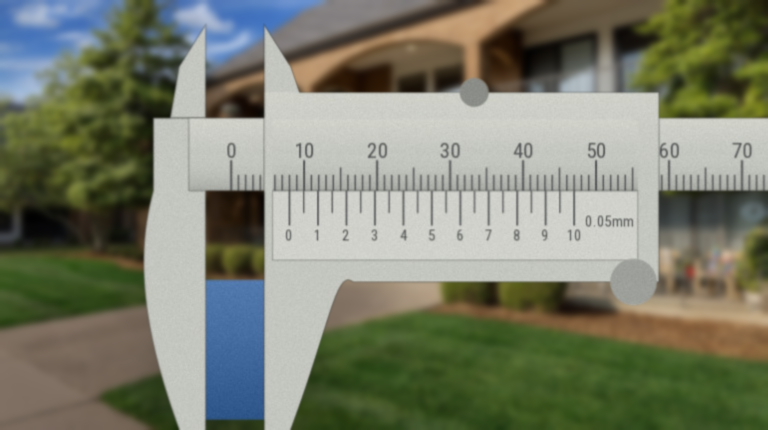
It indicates {"value": 8.0, "unit": "mm"}
